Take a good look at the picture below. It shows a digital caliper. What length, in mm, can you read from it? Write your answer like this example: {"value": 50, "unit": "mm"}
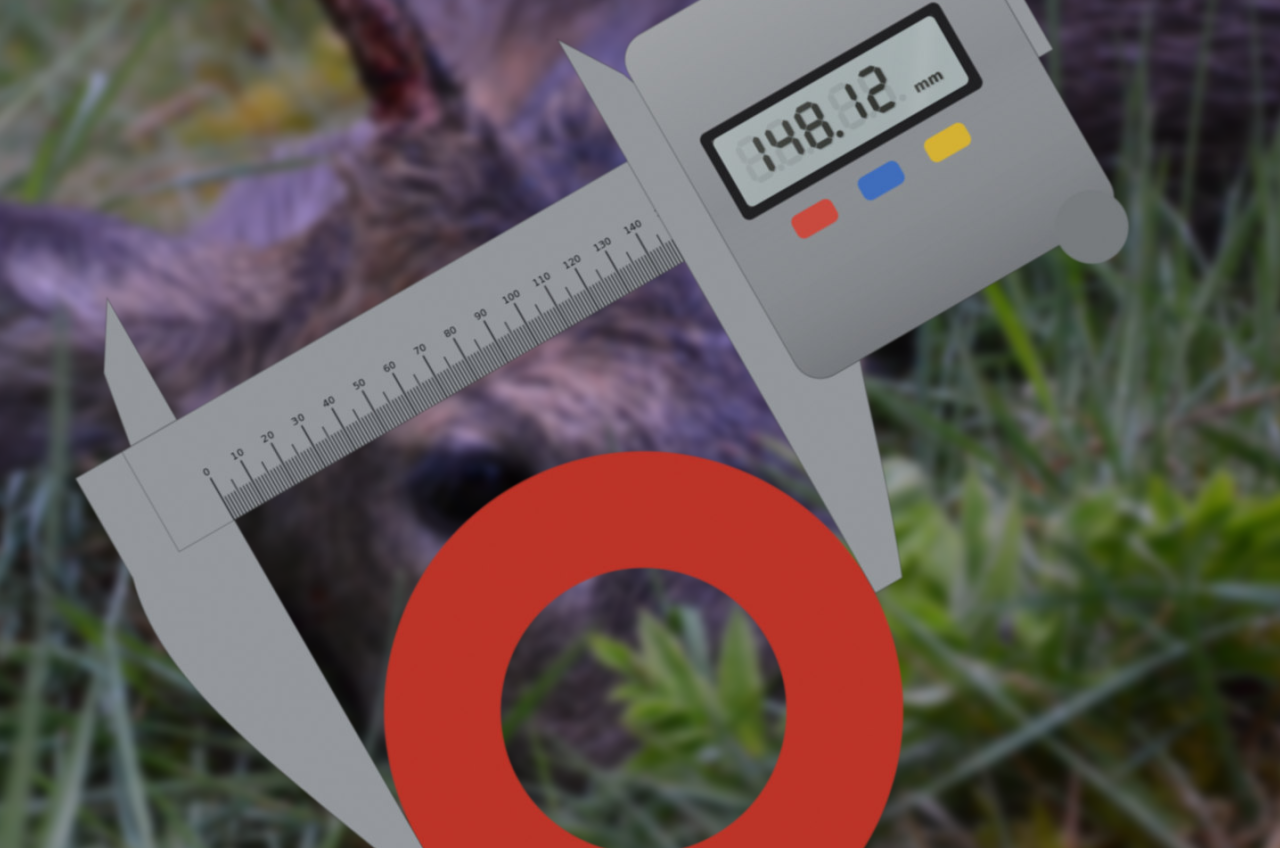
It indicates {"value": 148.12, "unit": "mm"}
